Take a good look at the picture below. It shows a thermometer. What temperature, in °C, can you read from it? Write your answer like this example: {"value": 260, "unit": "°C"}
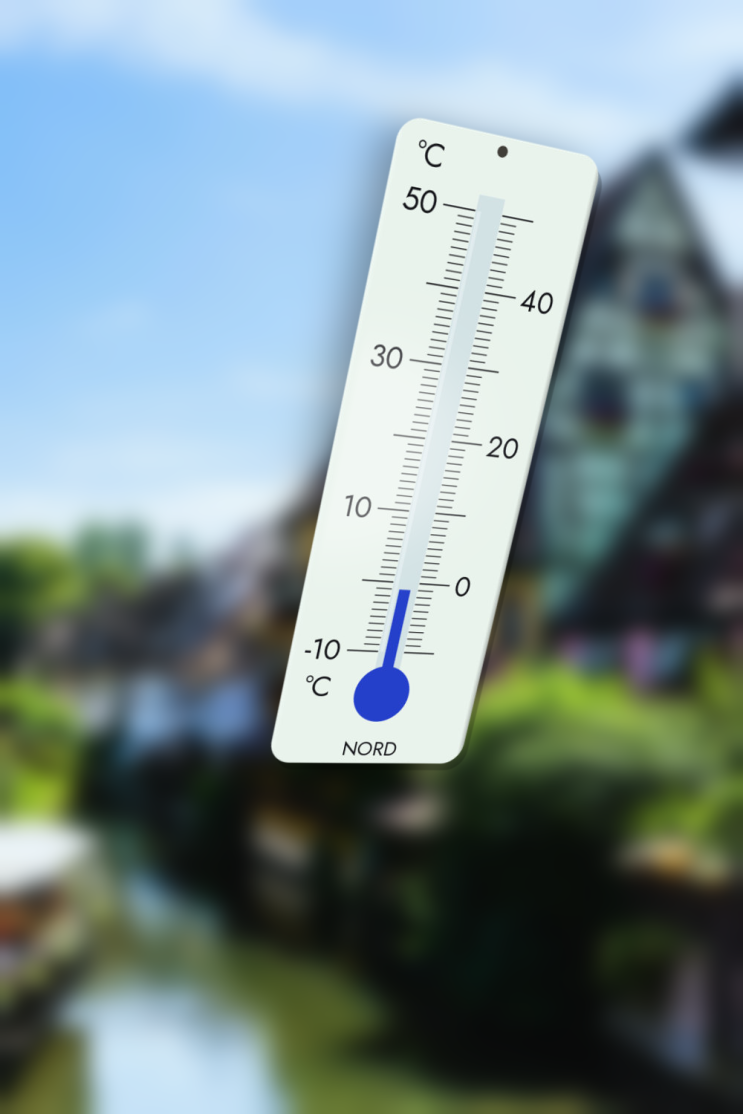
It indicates {"value": -1, "unit": "°C"}
